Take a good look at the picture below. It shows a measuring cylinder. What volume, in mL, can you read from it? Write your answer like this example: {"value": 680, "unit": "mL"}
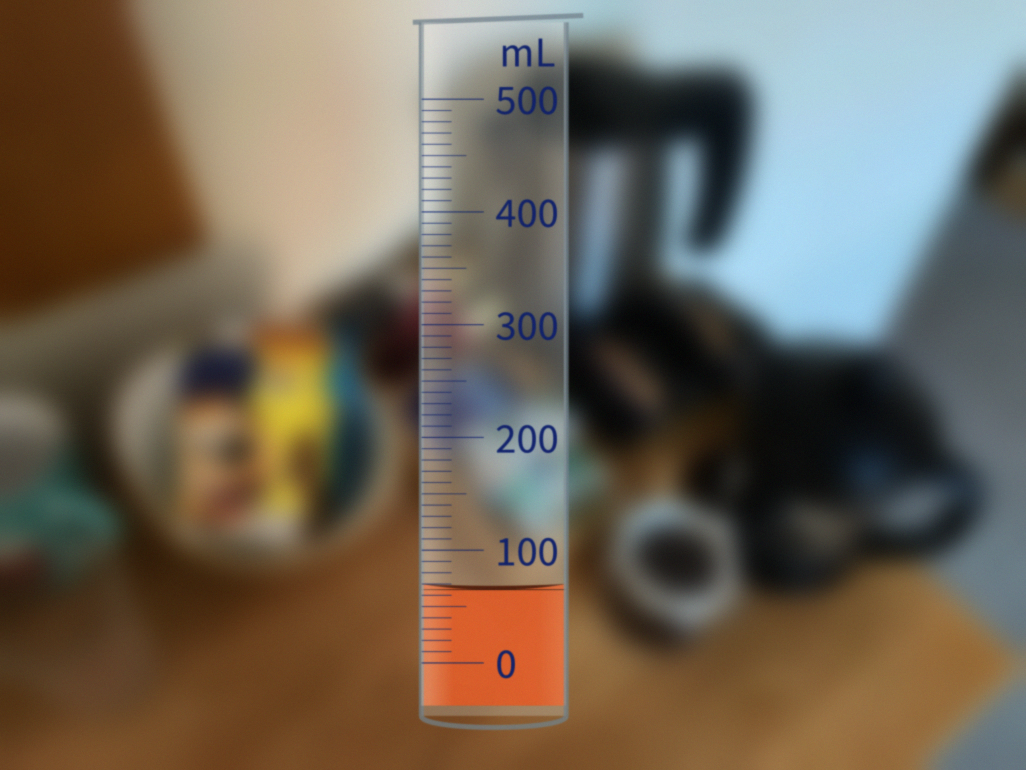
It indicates {"value": 65, "unit": "mL"}
